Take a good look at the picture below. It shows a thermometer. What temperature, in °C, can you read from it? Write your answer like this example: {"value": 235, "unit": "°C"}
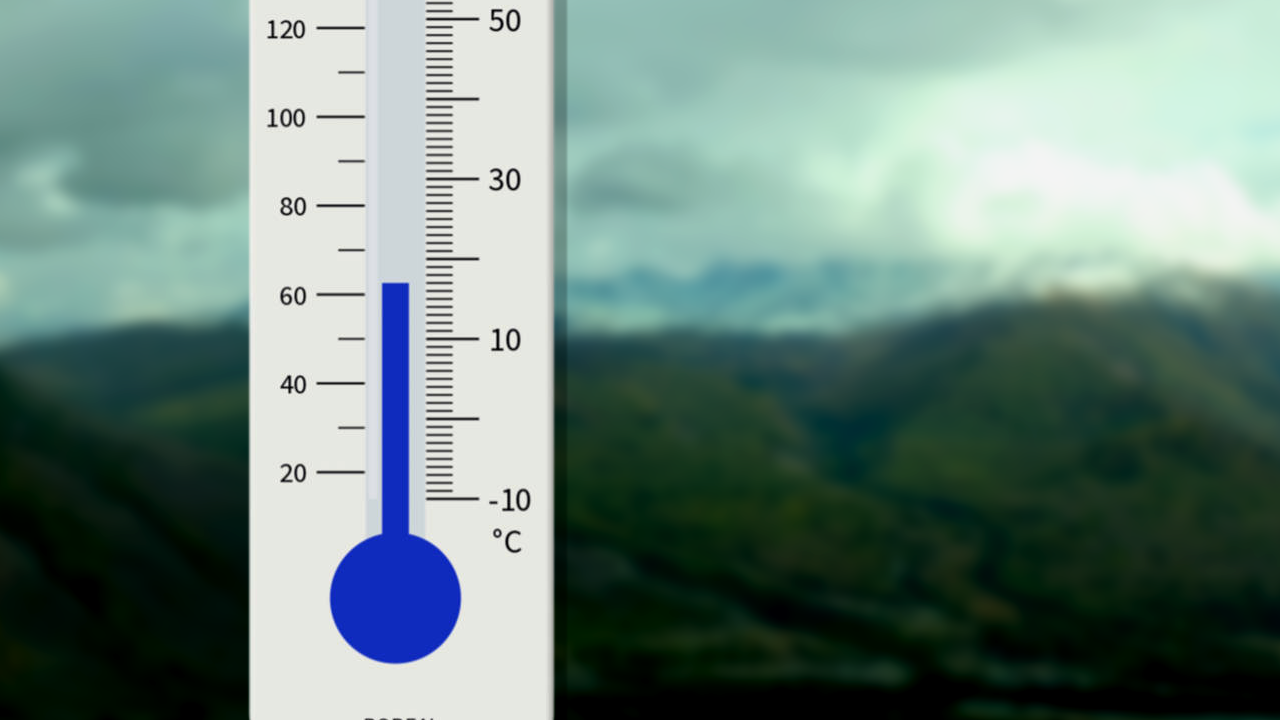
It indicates {"value": 17, "unit": "°C"}
